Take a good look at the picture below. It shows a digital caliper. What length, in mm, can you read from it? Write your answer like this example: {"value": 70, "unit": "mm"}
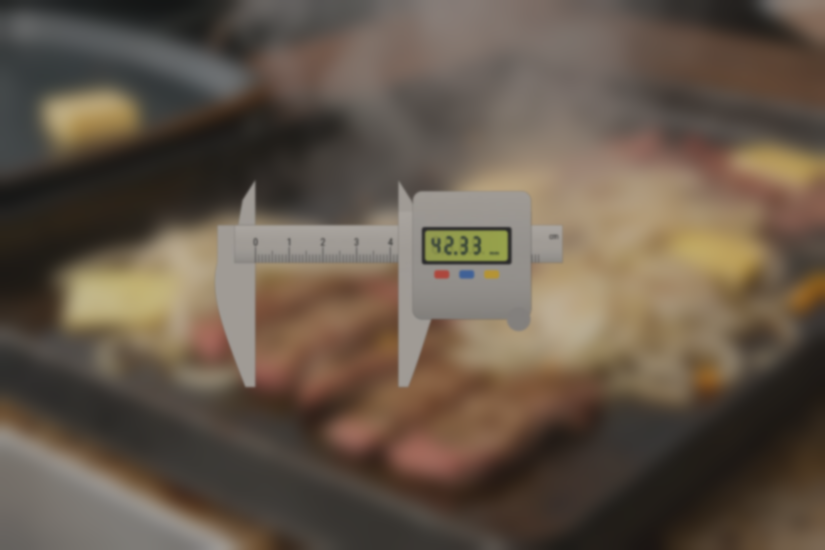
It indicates {"value": 42.33, "unit": "mm"}
